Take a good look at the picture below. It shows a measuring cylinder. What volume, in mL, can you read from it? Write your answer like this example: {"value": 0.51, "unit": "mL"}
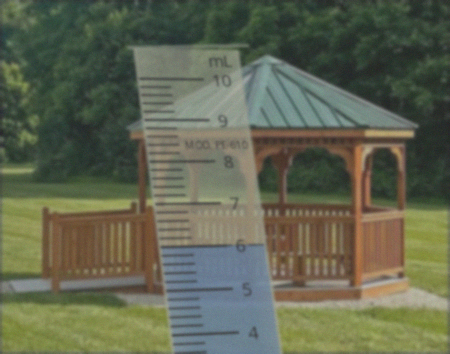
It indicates {"value": 6, "unit": "mL"}
